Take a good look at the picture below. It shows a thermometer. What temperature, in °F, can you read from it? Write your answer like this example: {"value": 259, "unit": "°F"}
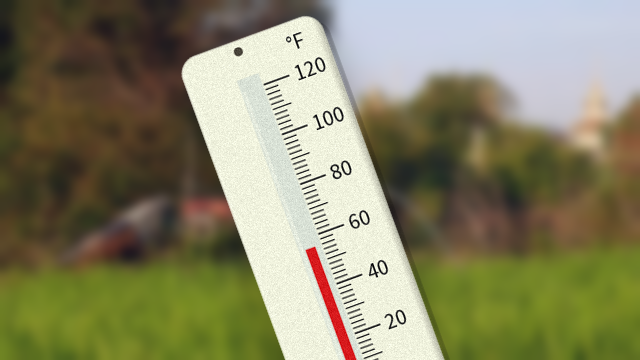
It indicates {"value": 56, "unit": "°F"}
